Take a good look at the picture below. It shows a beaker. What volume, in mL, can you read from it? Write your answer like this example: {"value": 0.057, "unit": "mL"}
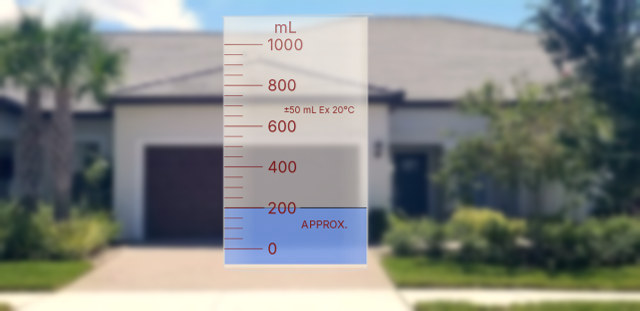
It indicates {"value": 200, "unit": "mL"}
